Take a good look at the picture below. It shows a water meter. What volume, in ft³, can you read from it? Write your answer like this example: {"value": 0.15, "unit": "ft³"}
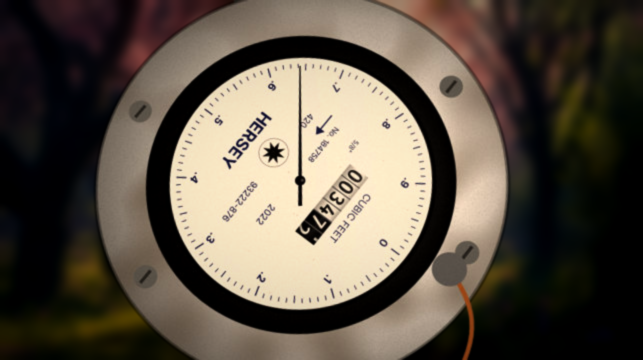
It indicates {"value": 3471.64, "unit": "ft³"}
